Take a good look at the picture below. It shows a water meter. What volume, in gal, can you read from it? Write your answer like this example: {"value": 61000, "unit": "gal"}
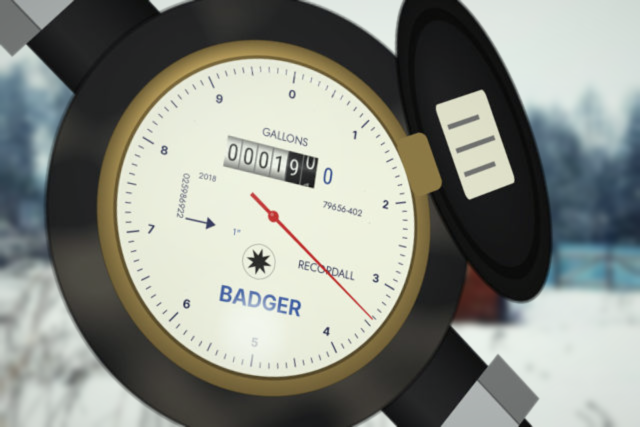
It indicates {"value": 1903.4, "unit": "gal"}
